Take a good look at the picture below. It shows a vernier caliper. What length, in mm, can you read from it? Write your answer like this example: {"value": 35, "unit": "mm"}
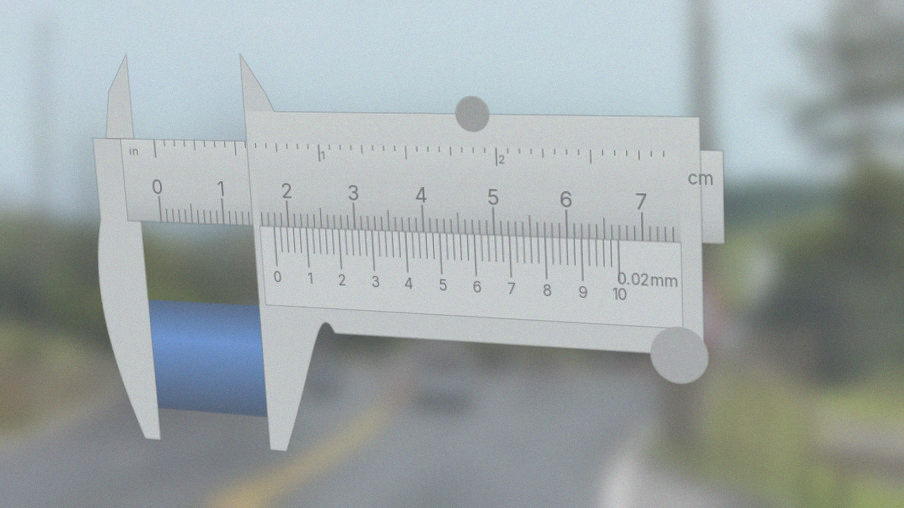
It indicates {"value": 17.8, "unit": "mm"}
